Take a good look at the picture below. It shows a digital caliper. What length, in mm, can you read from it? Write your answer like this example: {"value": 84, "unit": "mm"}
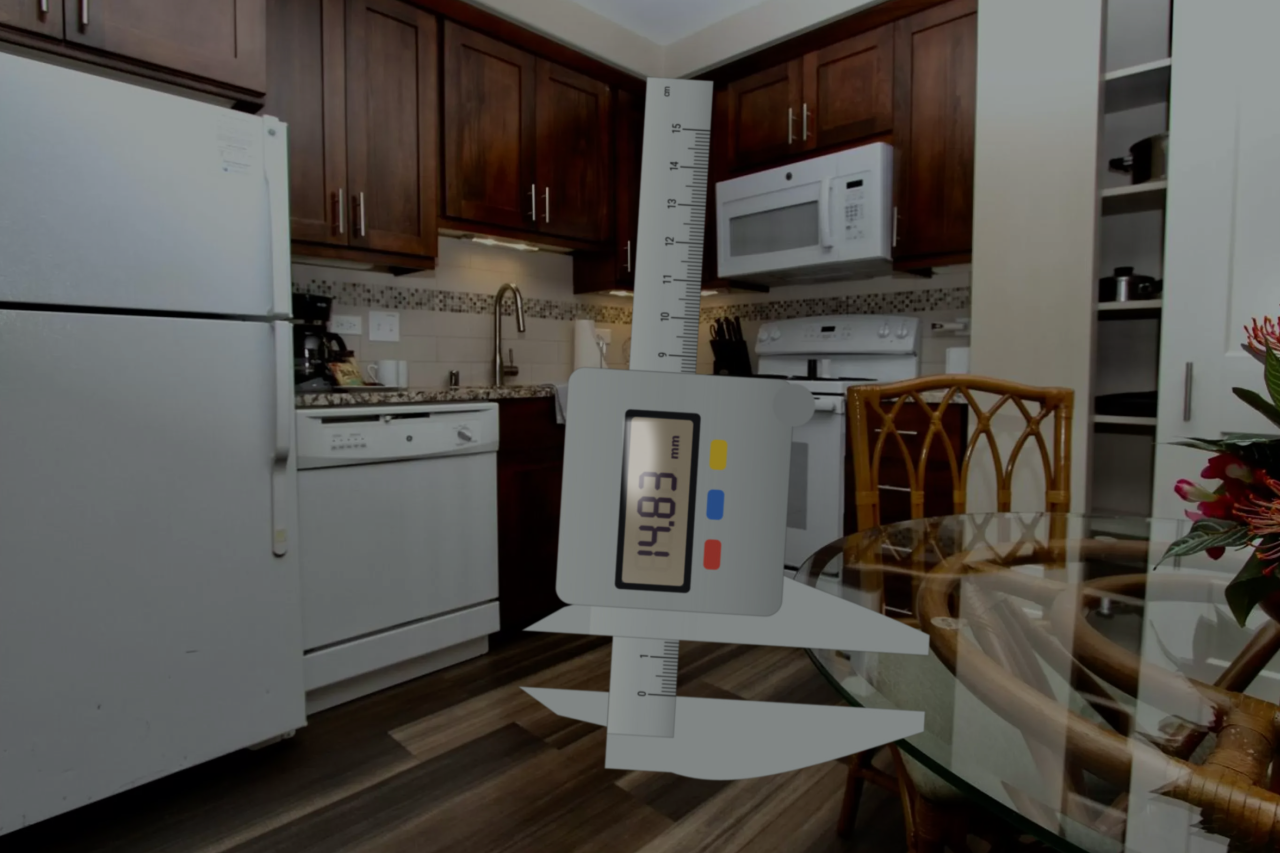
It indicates {"value": 14.83, "unit": "mm"}
